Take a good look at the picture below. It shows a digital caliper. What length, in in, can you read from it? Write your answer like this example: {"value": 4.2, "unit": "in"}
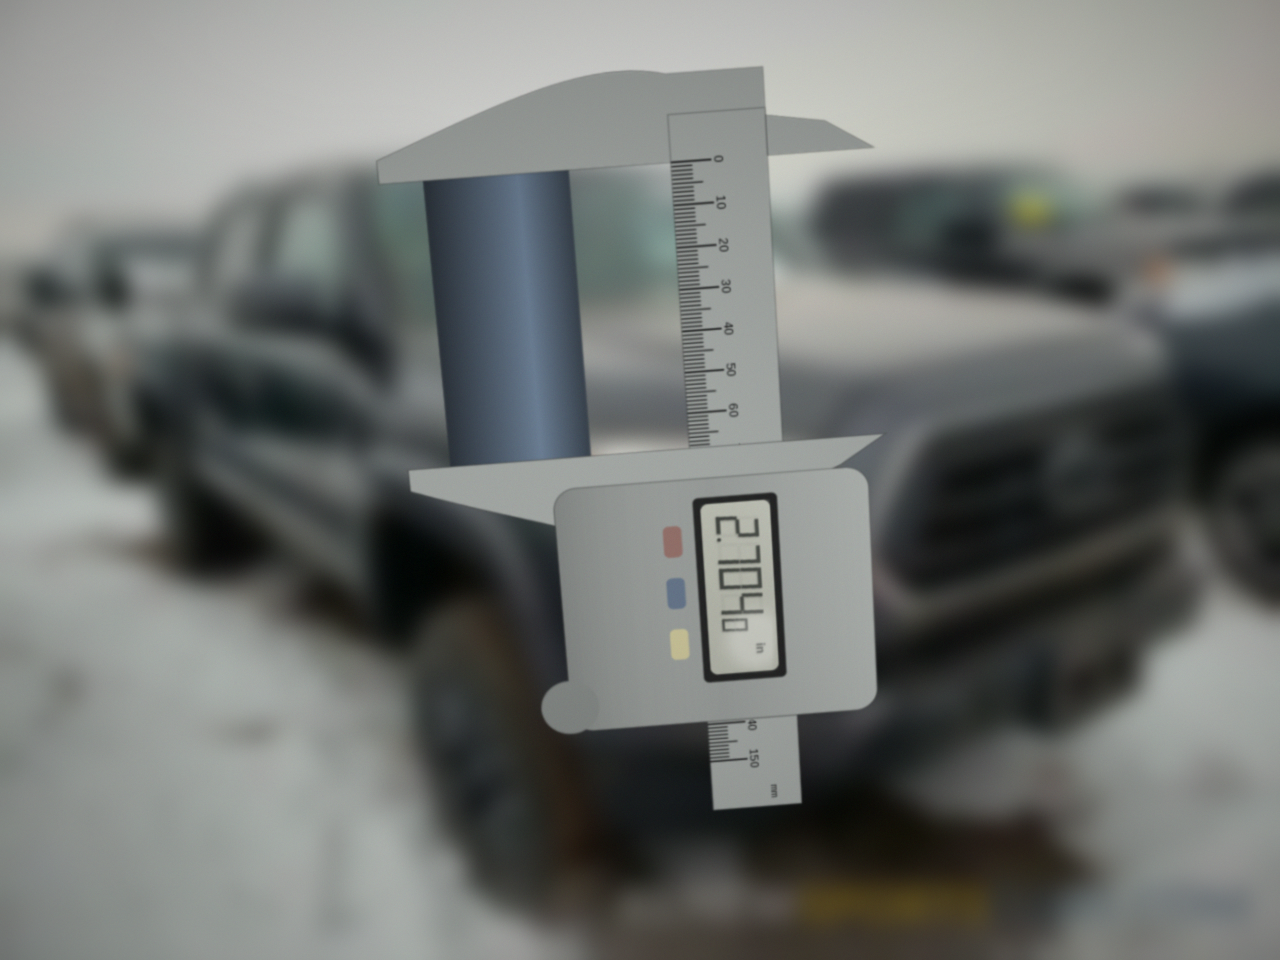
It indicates {"value": 2.7040, "unit": "in"}
